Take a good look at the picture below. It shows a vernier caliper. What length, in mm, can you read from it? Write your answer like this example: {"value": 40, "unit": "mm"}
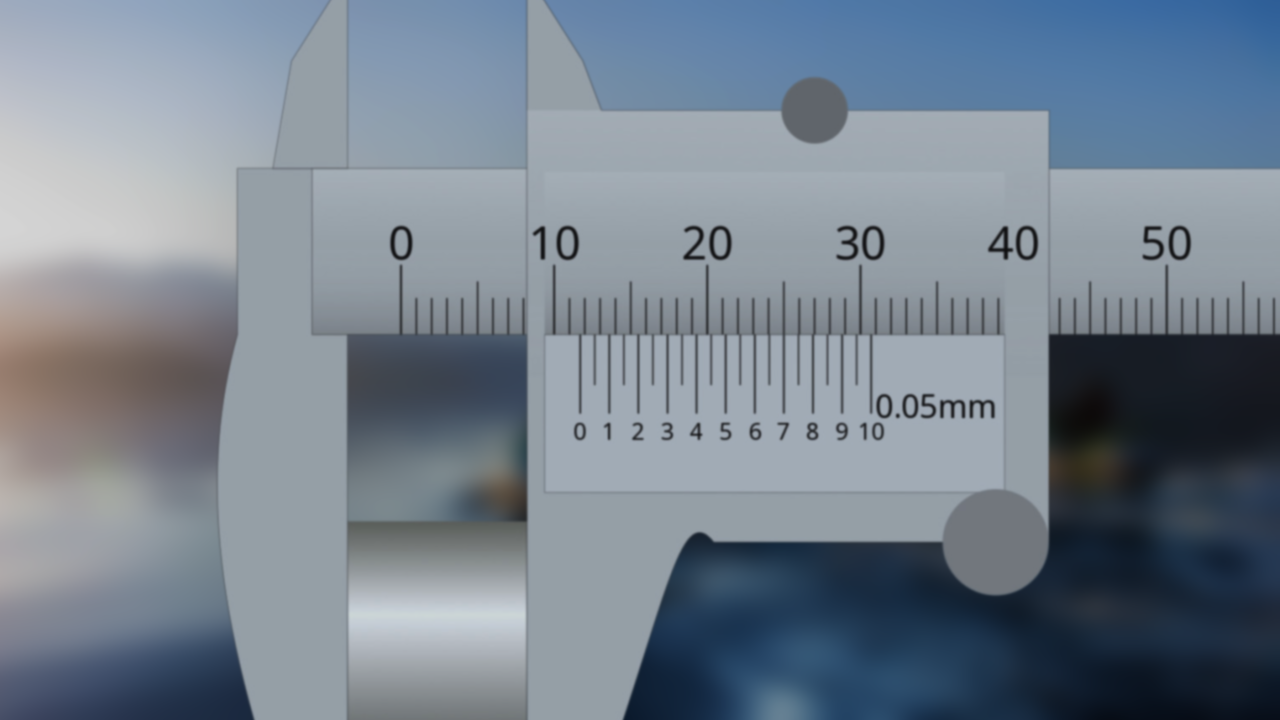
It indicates {"value": 11.7, "unit": "mm"}
